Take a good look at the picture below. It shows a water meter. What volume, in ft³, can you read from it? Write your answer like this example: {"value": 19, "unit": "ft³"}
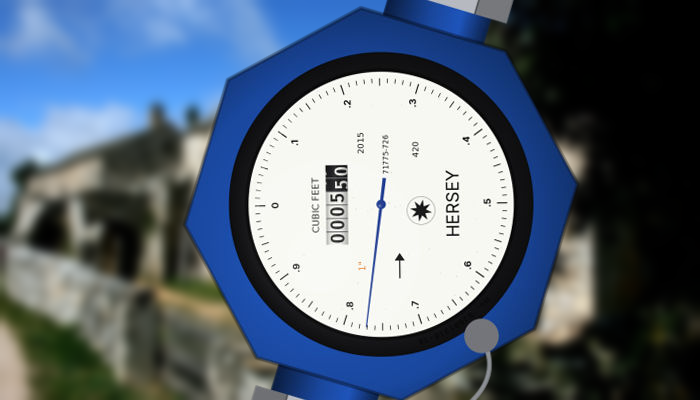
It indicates {"value": 549.77, "unit": "ft³"}
